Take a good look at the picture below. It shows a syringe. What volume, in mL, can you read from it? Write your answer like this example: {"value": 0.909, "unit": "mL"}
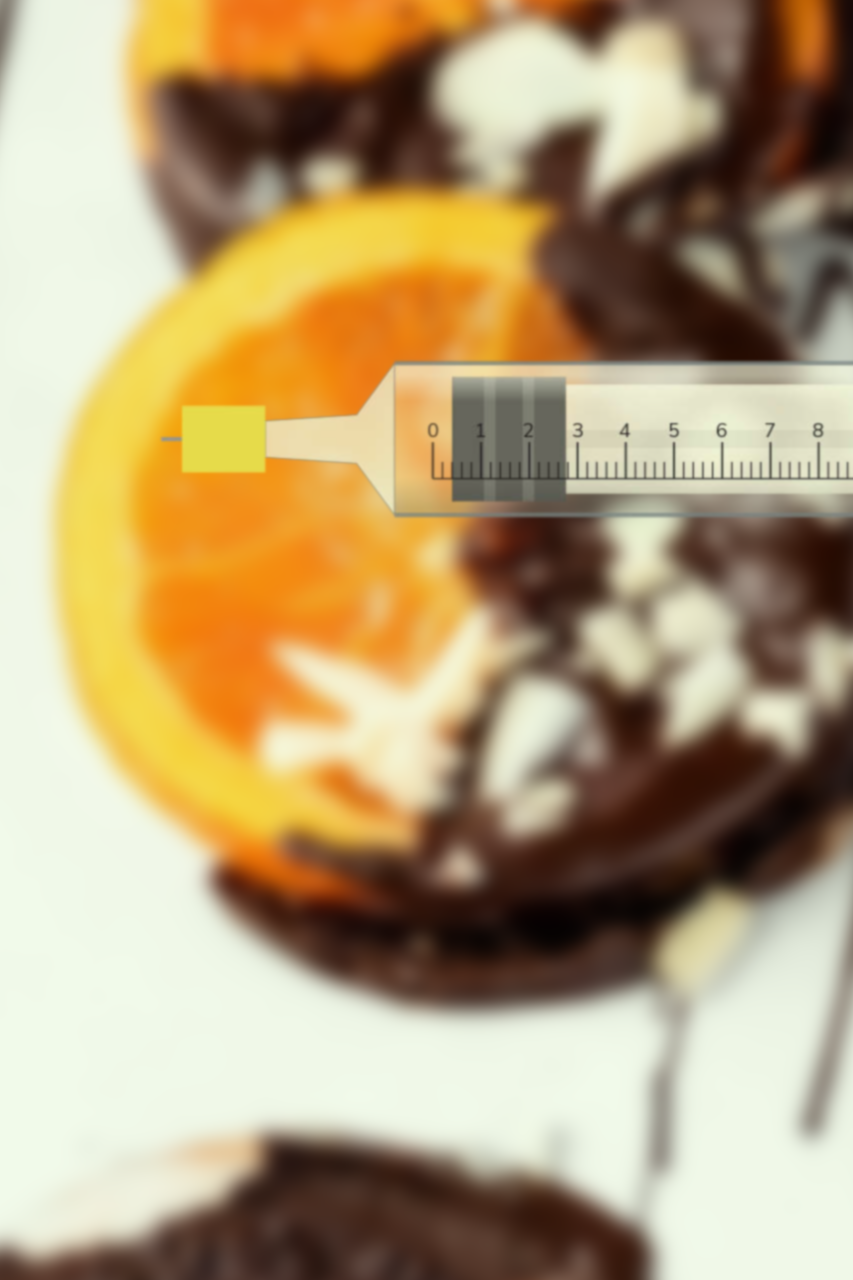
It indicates {"value": 0.4, "unit": "mL"}
